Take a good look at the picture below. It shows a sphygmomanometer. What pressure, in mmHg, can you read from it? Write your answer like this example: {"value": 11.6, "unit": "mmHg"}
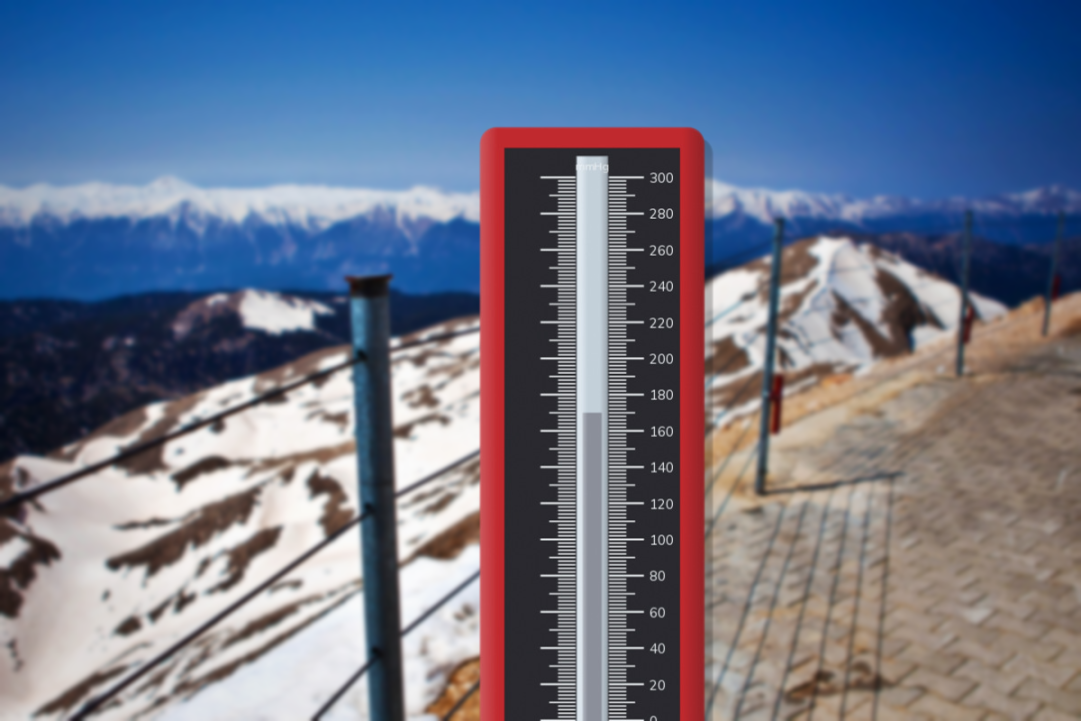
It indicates {"value": 170, "unit": "mmHg"}
